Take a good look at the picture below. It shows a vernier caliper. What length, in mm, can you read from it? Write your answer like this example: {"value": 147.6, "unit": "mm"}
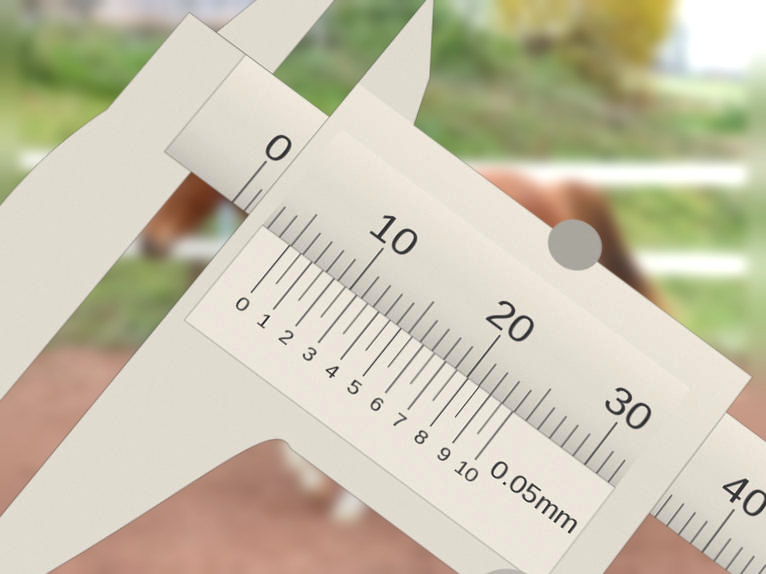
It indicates {"value": 4.9, "unit": "mm"}
